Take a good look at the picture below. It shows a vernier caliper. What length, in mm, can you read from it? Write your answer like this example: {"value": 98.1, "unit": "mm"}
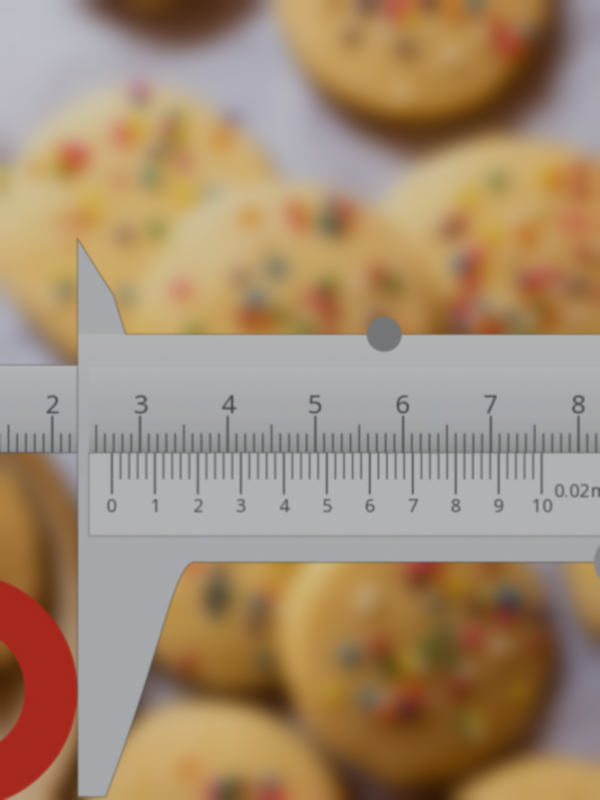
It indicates {"value": 26.8, "unit": "mm"}
